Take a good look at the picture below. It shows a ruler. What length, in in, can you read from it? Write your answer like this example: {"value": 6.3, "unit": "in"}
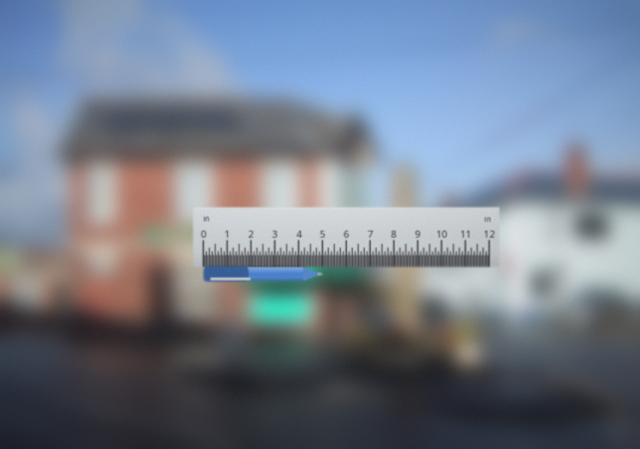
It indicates {"value": 5, "unit": "in"}
